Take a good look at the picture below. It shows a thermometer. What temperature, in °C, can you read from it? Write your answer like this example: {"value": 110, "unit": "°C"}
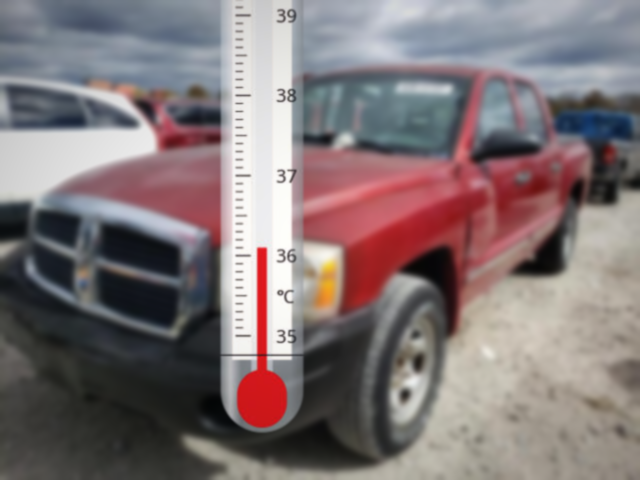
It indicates {"value": 36.1, "unit": "°C"}
